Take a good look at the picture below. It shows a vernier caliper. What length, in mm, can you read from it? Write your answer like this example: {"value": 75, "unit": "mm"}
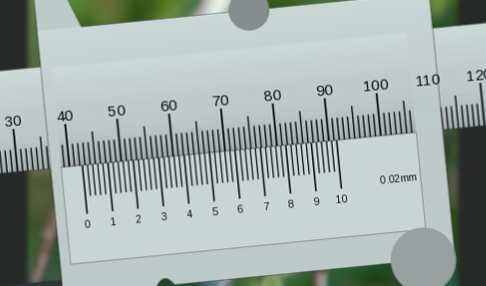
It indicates {"value": 42.5, "unit": "mm"}
